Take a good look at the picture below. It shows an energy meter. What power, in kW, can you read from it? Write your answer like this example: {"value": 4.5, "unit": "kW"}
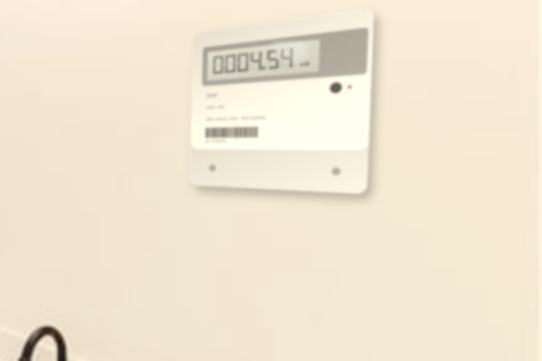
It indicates {"value": 4.54, "unit": "kW"}
